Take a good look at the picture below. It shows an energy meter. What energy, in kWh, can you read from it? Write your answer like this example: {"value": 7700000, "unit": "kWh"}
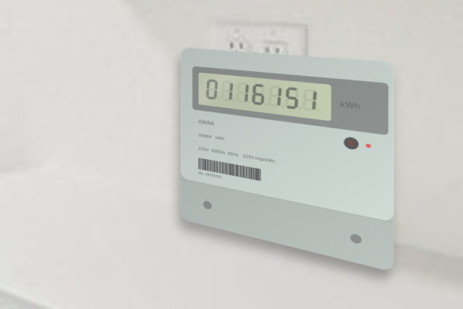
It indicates {"value": 116151, "unit": "kWh"}
